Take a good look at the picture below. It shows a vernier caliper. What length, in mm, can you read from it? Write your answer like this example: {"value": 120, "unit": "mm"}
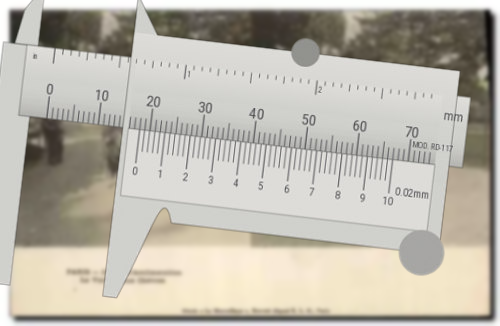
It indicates {"value": 18.0, "unit": "mm"}
